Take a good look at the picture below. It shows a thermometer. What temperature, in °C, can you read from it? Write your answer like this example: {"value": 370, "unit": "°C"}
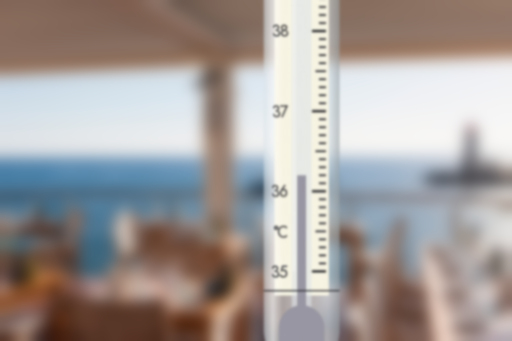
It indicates {"value": 36.2, "unit": "°C"}
